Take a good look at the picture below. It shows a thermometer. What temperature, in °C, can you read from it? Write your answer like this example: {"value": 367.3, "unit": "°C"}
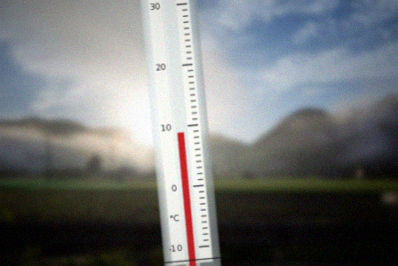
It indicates {"value": 9, "unit": "°C"}
